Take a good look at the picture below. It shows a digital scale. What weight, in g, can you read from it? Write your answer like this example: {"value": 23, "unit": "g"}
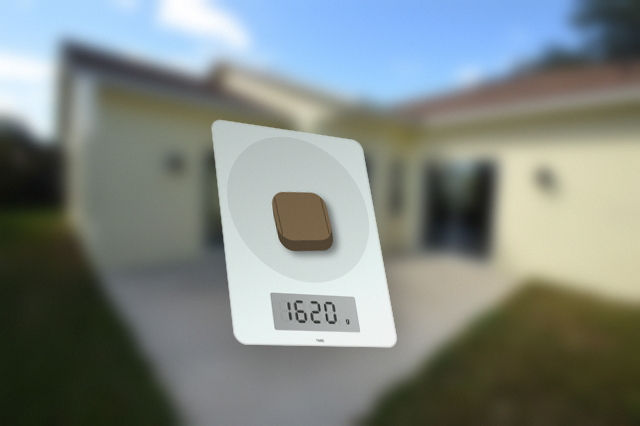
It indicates {"value": 1620, "unit": "g"}
